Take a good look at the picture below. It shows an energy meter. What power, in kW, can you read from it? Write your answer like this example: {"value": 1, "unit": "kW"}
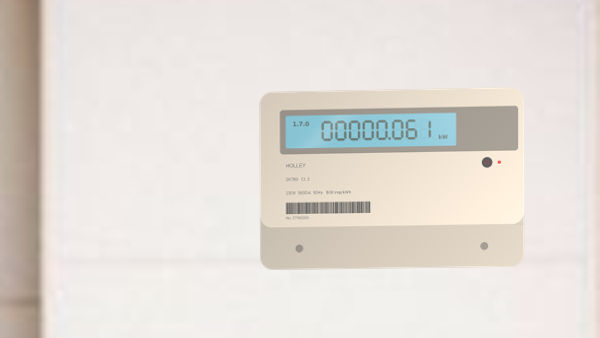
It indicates {"value": 0.061, "unit": "kW"}
